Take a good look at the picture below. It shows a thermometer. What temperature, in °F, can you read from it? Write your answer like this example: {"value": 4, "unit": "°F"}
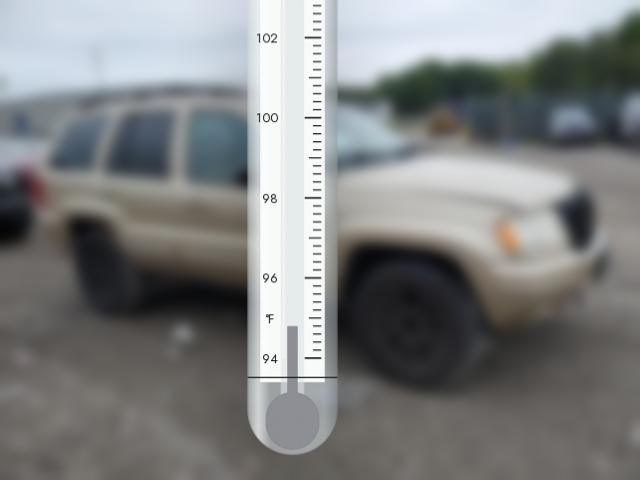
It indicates {"value": 94.8, "unit": "°F"}
